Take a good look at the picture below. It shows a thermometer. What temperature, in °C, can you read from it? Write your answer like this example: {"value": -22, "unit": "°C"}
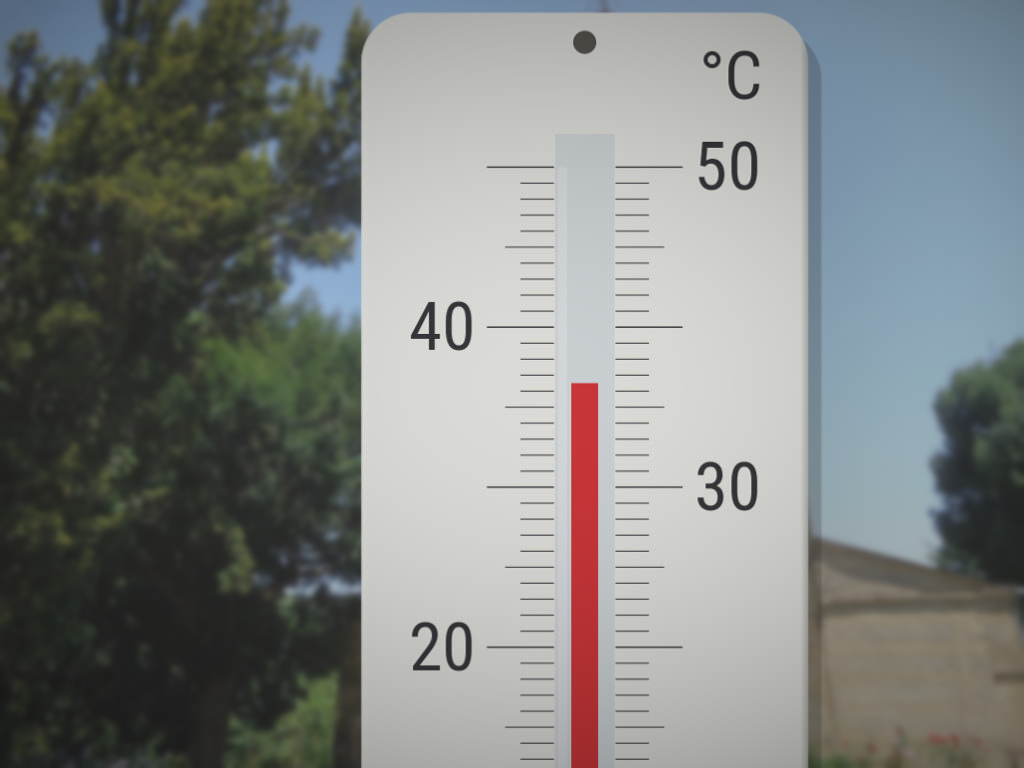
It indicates {"value": 36.5, "unit": "°C"}
